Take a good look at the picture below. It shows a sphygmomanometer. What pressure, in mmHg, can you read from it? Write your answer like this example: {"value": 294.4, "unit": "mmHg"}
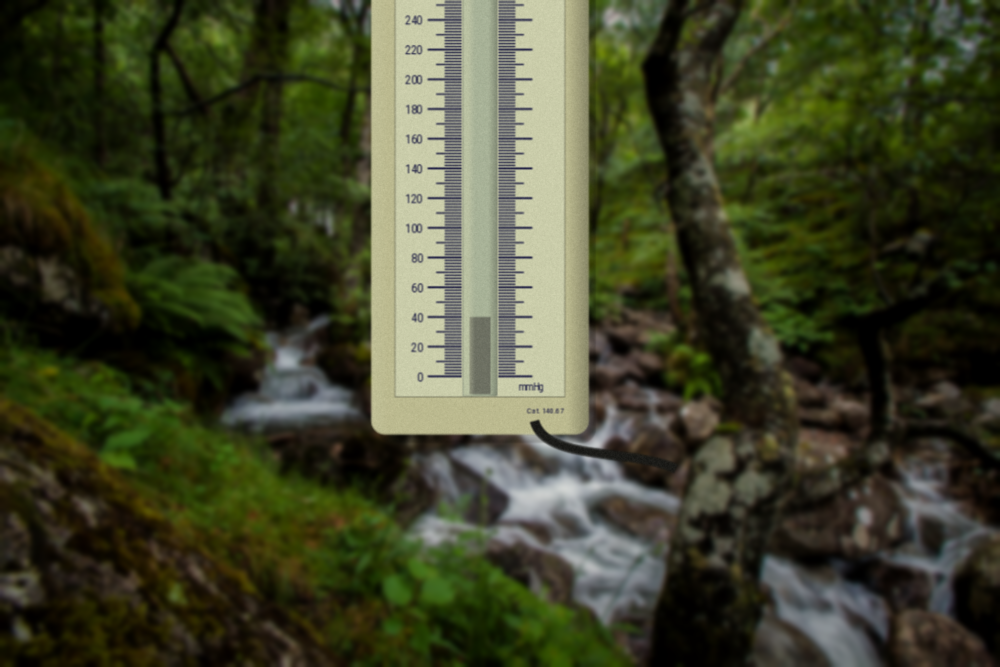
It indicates {"value": 40, "unit": "mmHg"}
